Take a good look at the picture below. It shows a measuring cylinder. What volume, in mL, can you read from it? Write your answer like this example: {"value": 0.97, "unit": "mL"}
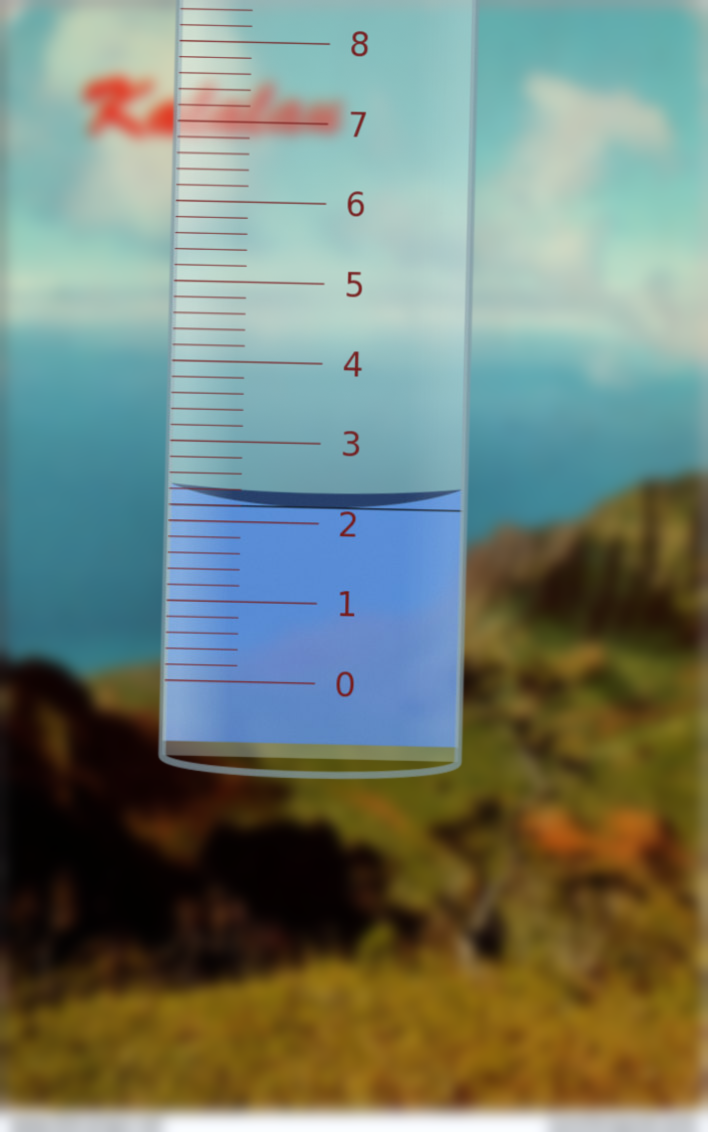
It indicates {"value": 2.2, "unit": "mL"}
